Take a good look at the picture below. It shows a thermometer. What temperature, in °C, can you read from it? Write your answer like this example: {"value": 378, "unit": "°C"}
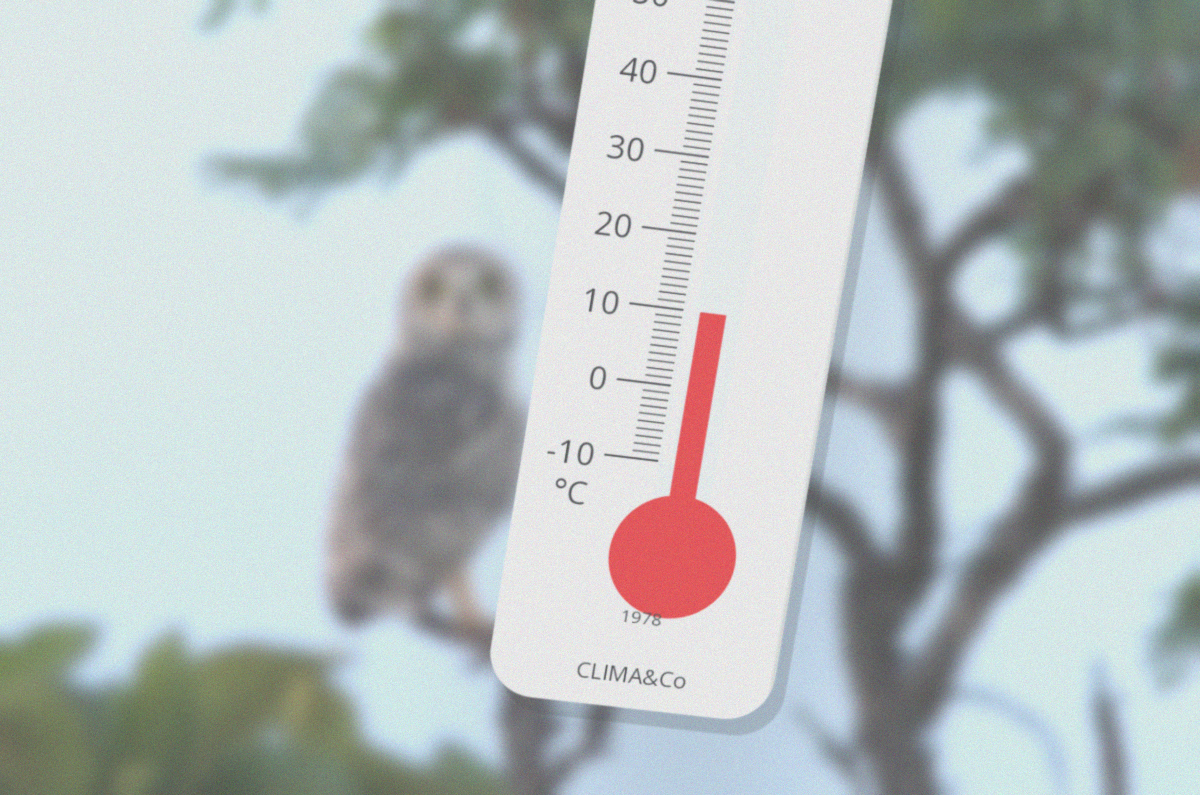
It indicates {"value": 10, "unit": "°C"}
